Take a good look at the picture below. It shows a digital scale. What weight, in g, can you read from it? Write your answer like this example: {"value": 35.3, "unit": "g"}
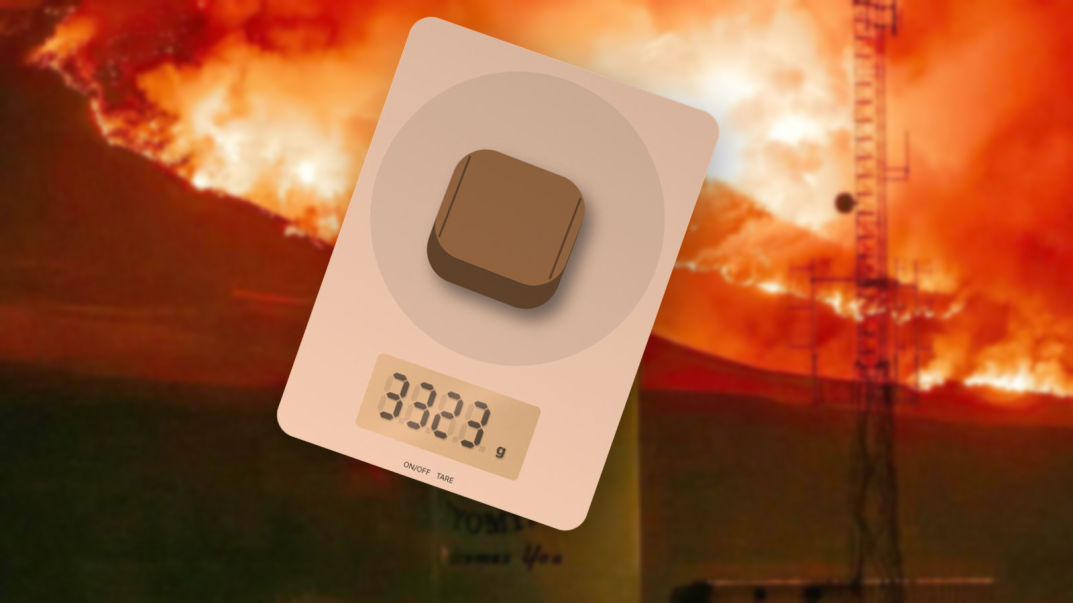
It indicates {"value": 3323, "unit": "g"}
